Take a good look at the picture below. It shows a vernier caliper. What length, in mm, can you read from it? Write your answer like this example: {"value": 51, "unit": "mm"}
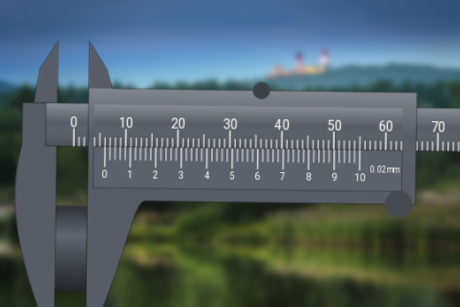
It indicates {"value": 6.0, "unit": "mm"}
